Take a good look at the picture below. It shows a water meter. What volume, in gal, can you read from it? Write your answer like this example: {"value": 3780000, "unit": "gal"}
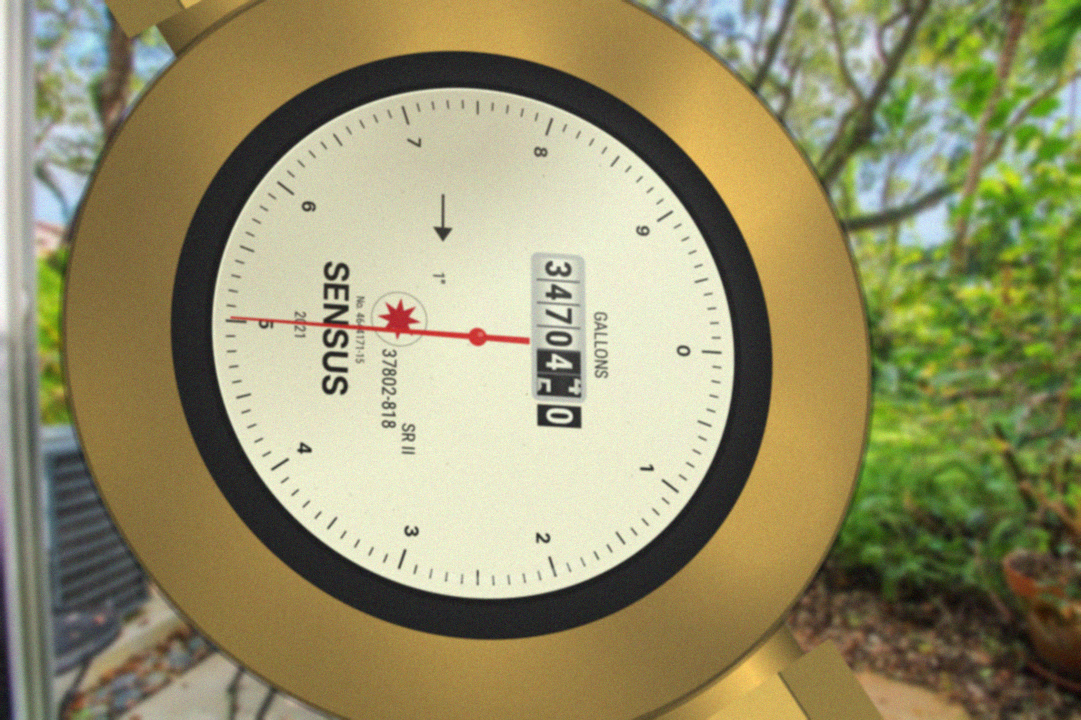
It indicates {"value": 3470445.0, "unit": "gal"}
